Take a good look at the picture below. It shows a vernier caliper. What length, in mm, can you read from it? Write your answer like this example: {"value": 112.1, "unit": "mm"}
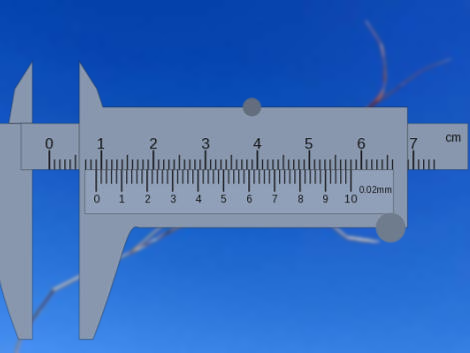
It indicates {"value": 9.0, "unit": "mm"}
